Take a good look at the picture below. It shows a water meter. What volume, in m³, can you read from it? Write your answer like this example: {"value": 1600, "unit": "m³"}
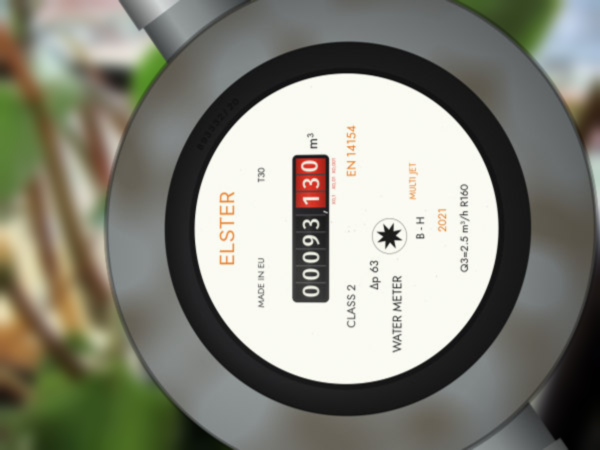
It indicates {"value": 93.130, "unit": "m³"}
